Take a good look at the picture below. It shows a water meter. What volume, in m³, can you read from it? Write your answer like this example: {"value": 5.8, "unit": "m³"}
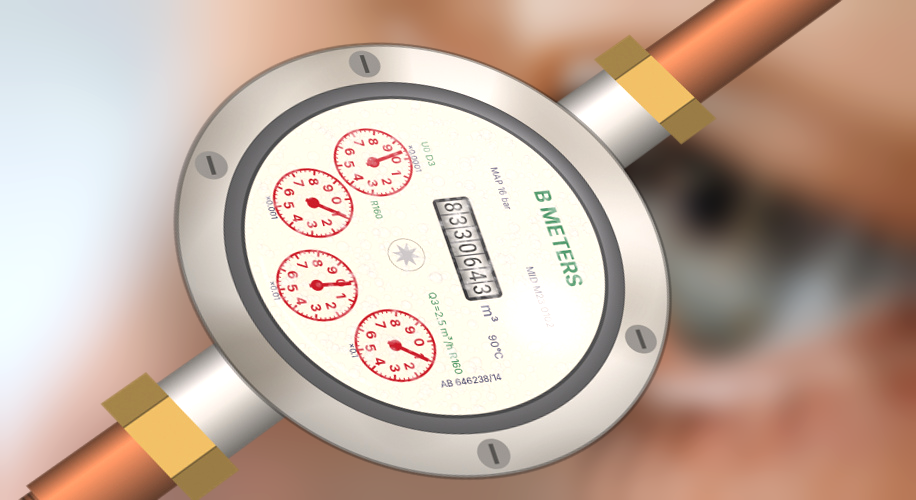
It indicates {"value": 8330643.1009, "unit": "m³"}
